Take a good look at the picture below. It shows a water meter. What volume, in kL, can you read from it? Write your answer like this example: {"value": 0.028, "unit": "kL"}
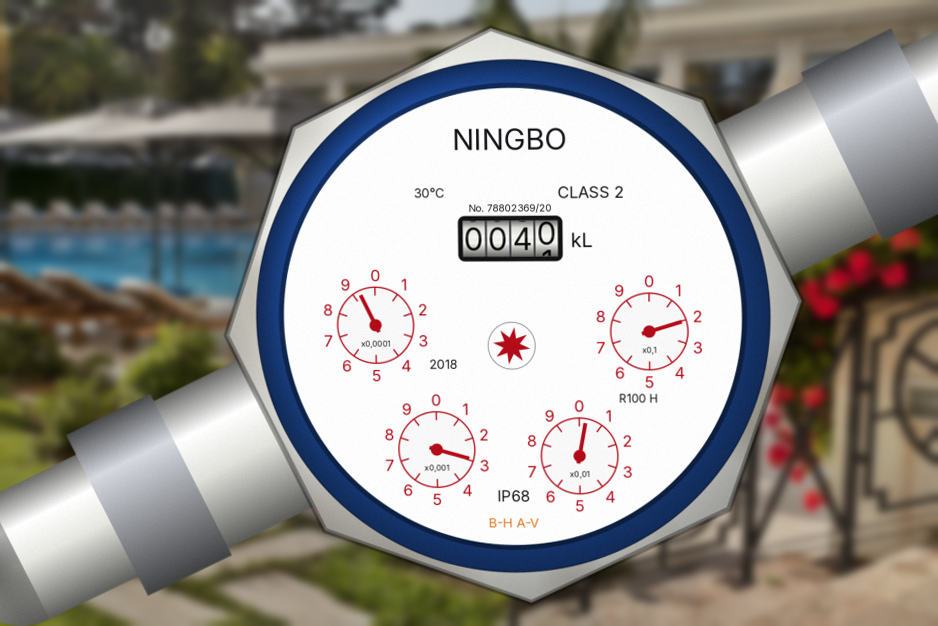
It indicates {"value": 40.2029, "unit": "kL"}
